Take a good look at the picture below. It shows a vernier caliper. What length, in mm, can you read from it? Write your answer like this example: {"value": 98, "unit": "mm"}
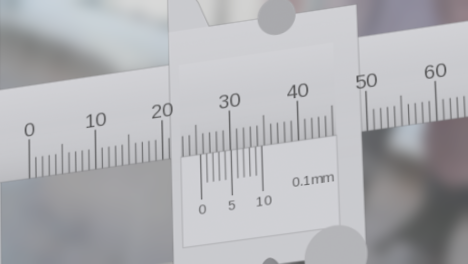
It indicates {"value": 25.6, "unit": "mm"}
